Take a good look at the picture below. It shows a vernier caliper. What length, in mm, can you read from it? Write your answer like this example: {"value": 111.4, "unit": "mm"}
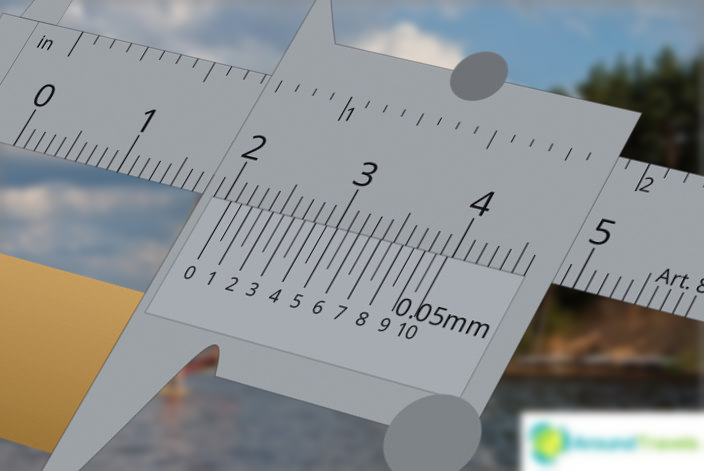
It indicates {"value": 20.6, "unit": "mm"}
